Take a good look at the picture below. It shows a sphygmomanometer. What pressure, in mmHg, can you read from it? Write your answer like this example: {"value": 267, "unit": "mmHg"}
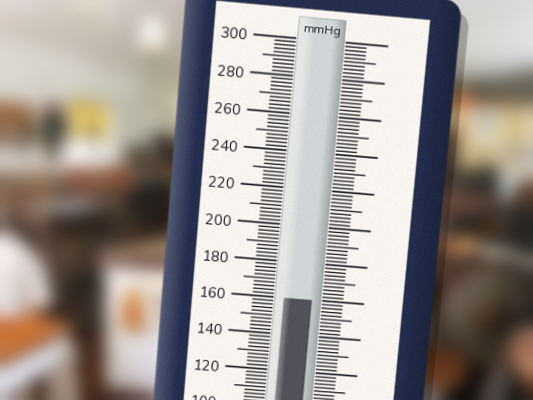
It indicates {"value": 160, "unit": "mmHg"}
